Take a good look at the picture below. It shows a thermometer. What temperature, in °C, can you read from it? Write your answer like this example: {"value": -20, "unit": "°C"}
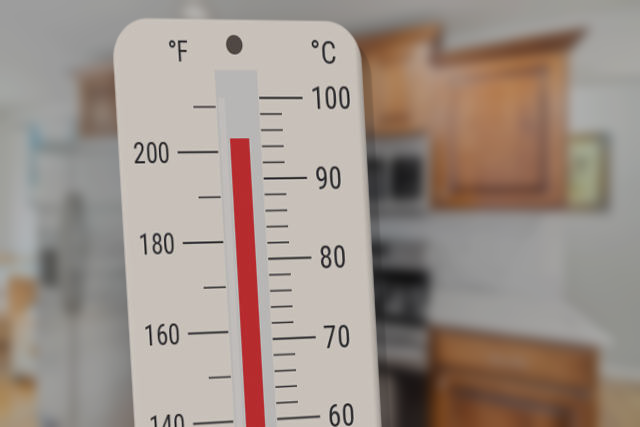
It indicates {"value": 95, "unit": "°C"}
